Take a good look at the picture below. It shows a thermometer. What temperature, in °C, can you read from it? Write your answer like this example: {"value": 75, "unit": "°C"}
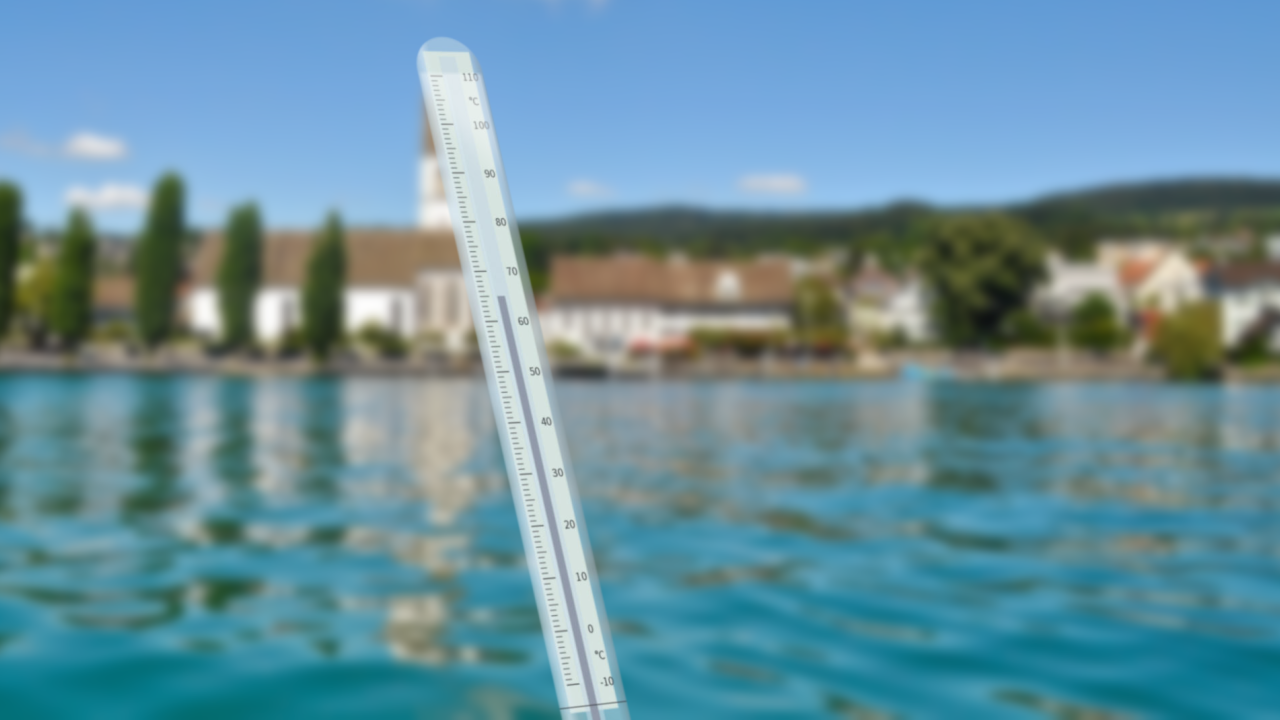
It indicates {"value": 65, "unit": "°C"}
